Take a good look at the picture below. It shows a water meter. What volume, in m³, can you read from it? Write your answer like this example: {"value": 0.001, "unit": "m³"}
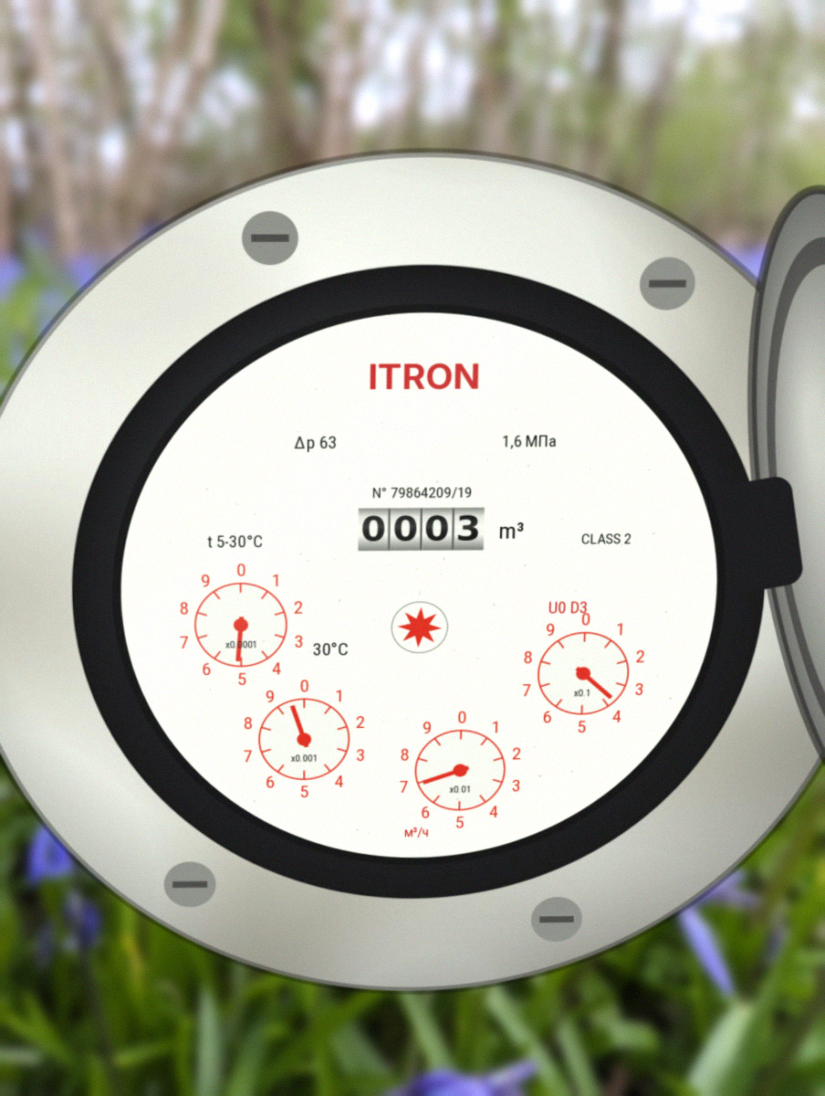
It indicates {"value": 3.3695, "unit": "m³"}
